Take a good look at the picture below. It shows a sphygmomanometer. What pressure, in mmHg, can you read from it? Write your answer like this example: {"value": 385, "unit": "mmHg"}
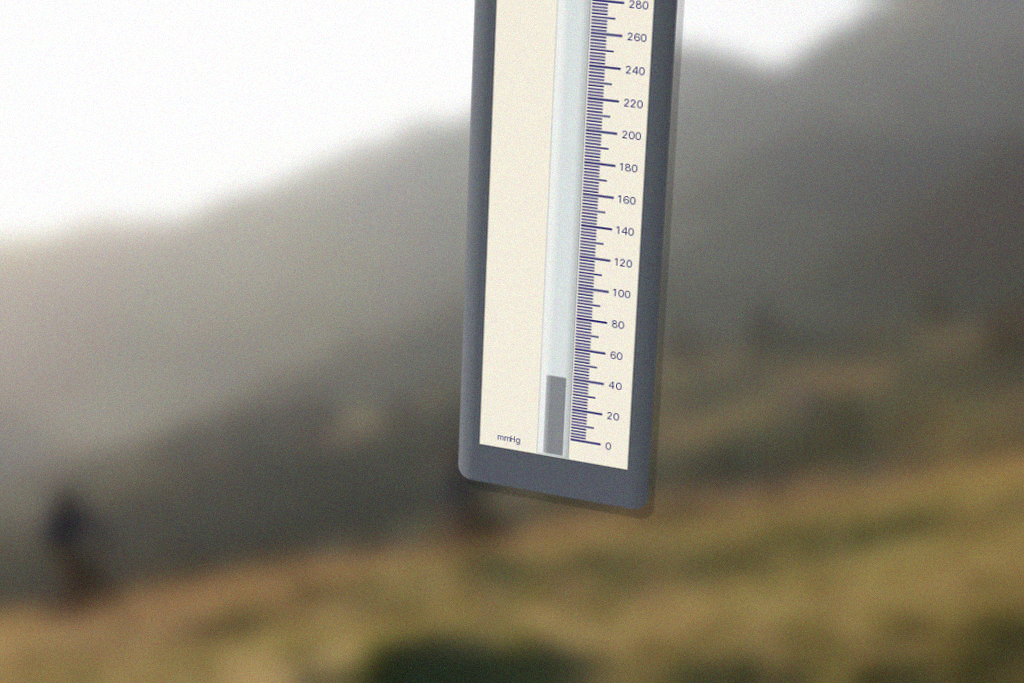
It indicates {"value": 40, "unit": "mmHg"}
